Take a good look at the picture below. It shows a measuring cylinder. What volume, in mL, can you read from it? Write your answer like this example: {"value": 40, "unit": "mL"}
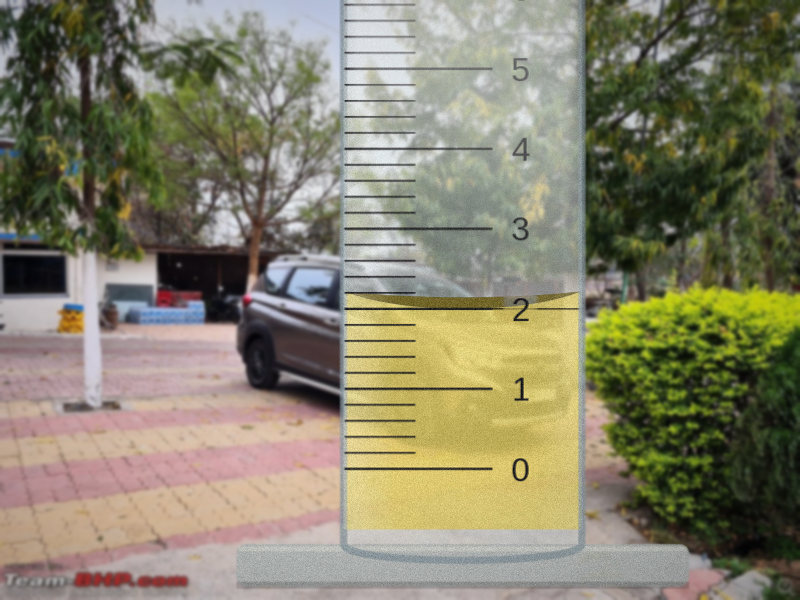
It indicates {"value": 2, "unit": "mL"}
